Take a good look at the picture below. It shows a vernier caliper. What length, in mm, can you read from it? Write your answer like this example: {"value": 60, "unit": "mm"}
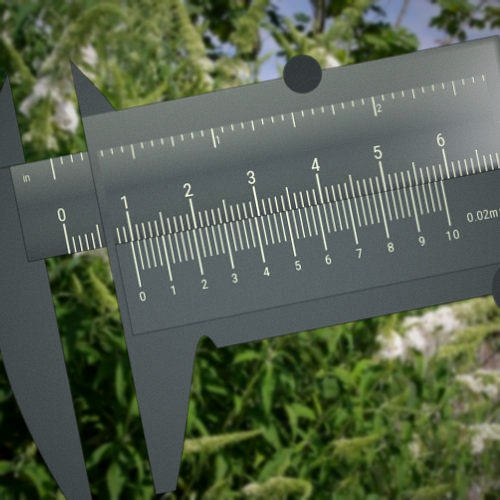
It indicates {"value": 9.8, "unit": "mm"}
